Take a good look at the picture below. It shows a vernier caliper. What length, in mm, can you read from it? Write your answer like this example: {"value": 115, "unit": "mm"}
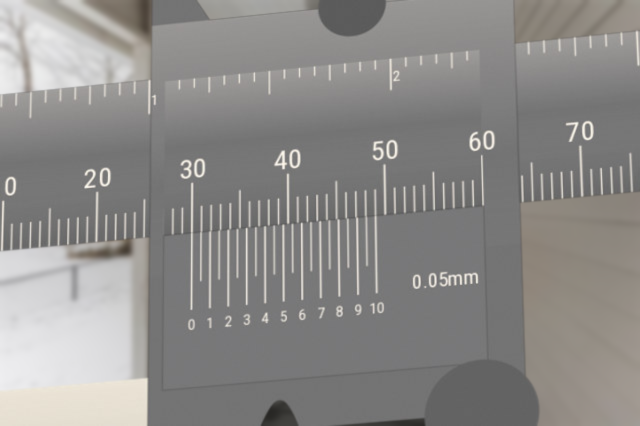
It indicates {"value": 30.0, "unit": "mm"}
